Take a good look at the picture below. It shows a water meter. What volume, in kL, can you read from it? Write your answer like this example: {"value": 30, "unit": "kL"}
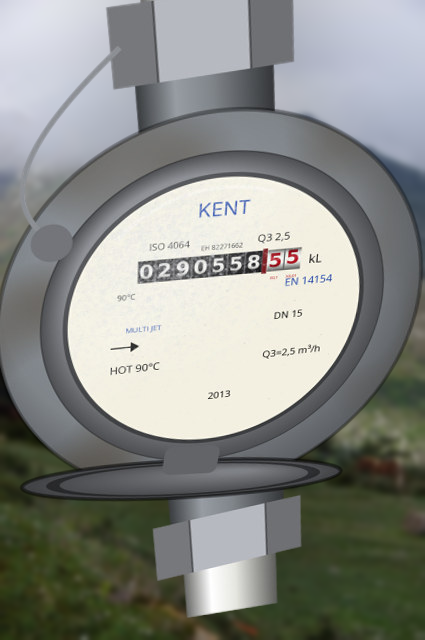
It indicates {"value": 290558.55, "unit": "kL"}
